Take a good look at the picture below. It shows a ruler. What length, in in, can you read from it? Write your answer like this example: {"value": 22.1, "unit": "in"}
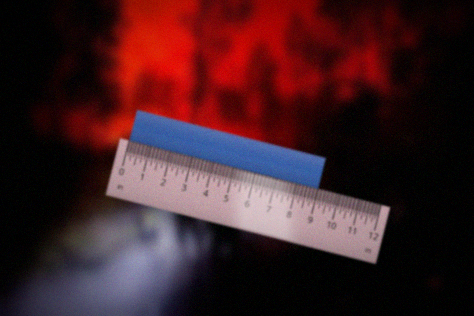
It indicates {"value": 9, "unit": "in"}
